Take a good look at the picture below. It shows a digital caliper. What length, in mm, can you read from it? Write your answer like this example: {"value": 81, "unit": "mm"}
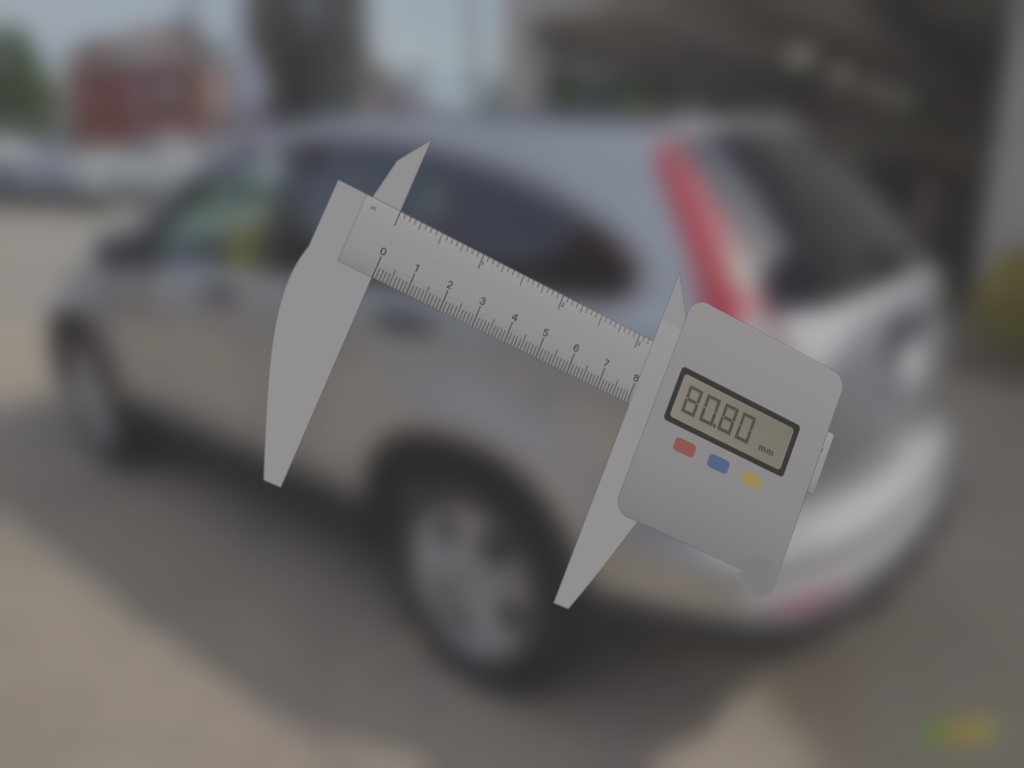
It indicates {"value": 80.80, "unit": "mm"}
